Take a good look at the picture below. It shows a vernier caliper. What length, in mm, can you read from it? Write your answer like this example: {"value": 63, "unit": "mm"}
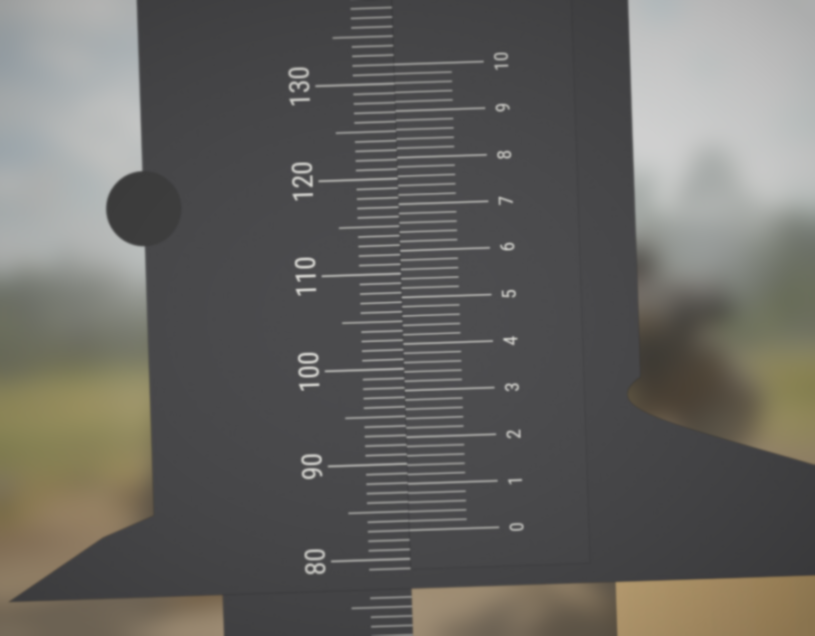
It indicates {"value": 83.0, "unit": "mm"}
